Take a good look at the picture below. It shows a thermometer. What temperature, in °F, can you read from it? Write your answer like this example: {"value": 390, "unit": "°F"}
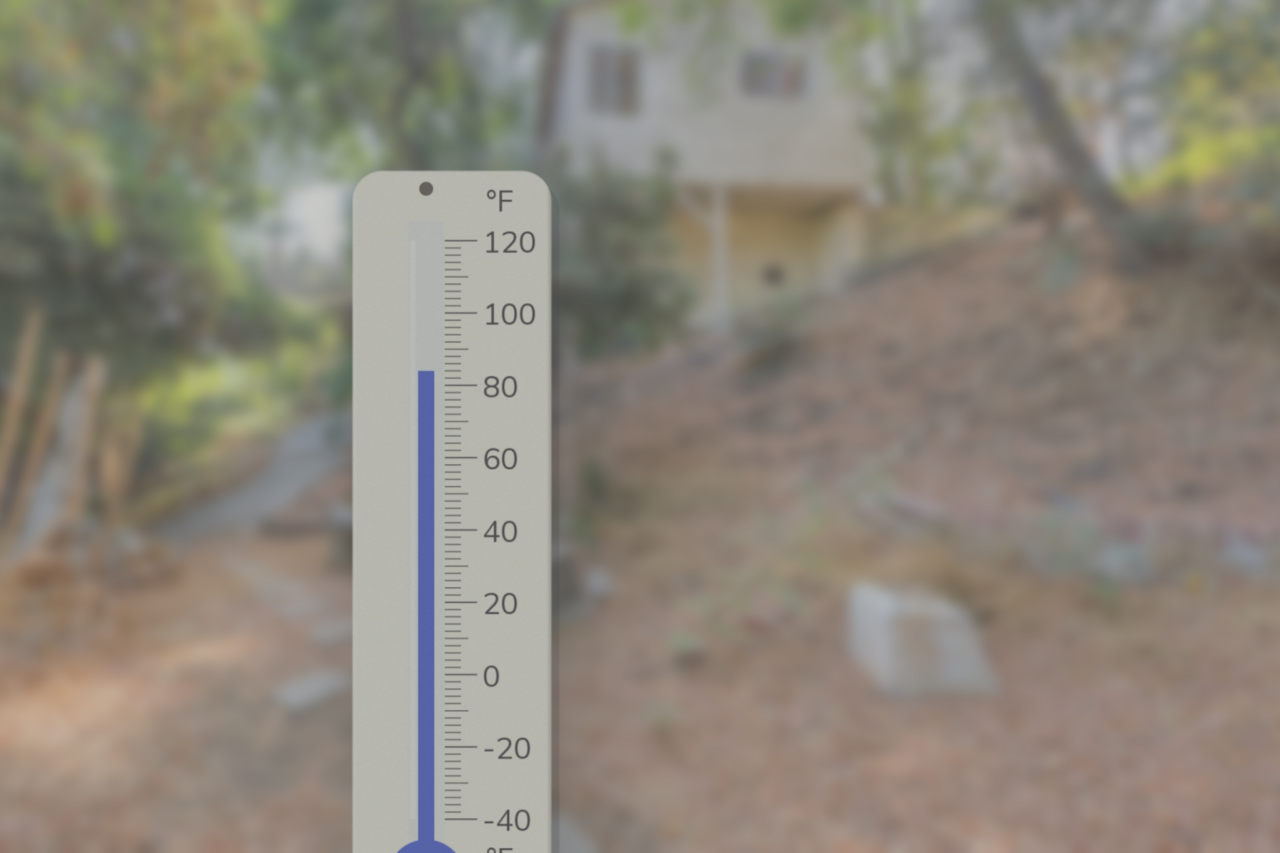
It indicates {"value": 84, "unit": "°F"}
